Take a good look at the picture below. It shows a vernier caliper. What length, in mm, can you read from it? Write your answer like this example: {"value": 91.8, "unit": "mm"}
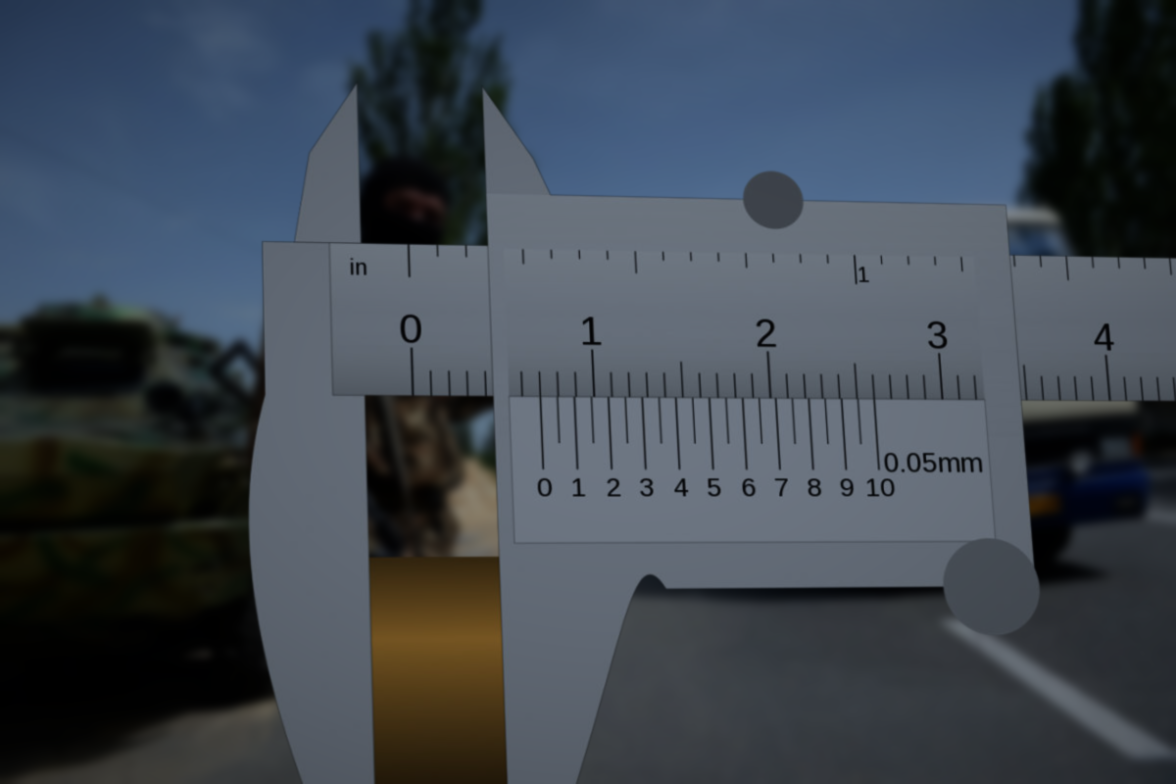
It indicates {"value": 7.0, "unit": "mm"}
